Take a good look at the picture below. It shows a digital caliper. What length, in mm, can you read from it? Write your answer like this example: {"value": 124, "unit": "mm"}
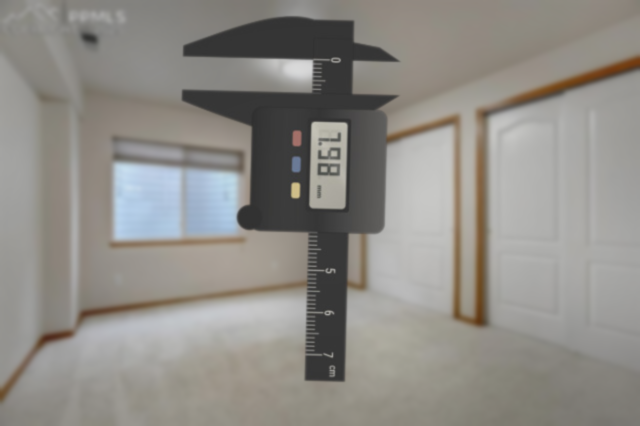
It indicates {"value": 7.98, "unit": "mm"}
